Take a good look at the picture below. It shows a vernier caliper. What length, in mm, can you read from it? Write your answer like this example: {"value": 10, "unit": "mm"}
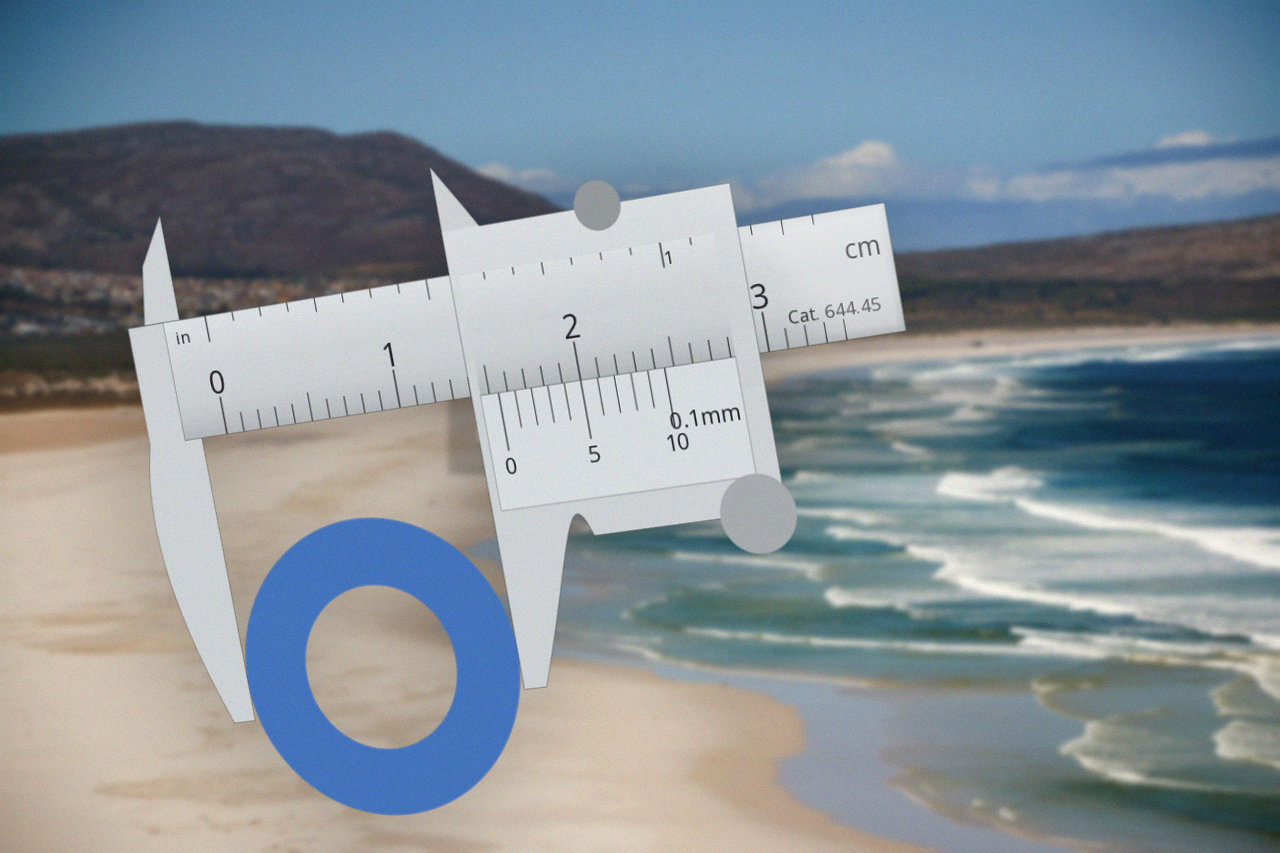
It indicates {"value": 15.5, "unit": "mm"}
